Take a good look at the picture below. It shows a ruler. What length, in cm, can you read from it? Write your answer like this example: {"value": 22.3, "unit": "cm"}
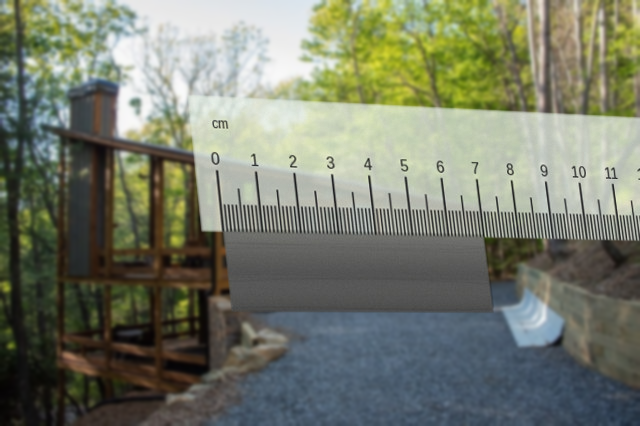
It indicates {"value": 7, "unit": "cm"}
